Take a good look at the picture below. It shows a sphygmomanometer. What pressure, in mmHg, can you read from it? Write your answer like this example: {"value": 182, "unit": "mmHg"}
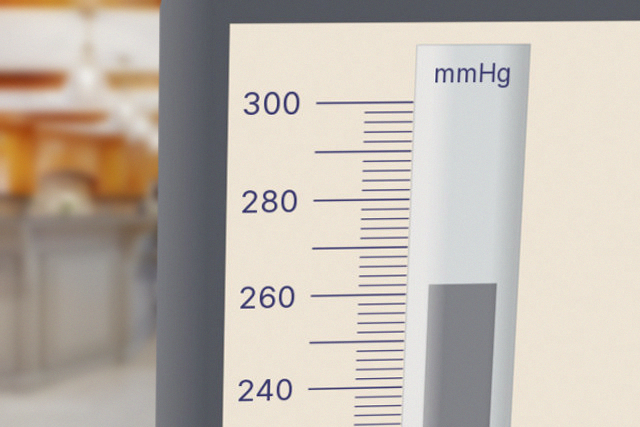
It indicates {"value": 262, "unit": "mmHg"}
